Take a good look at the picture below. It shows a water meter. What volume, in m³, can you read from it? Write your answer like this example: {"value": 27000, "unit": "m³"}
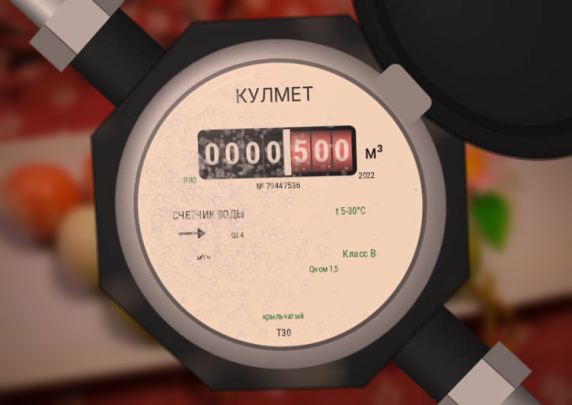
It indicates {"value": 0.500, "unit": "m³"}
